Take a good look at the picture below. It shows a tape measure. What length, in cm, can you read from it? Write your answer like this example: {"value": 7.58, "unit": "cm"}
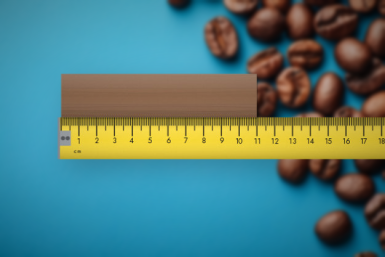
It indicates {"value": 11, "unit": "cm"}
